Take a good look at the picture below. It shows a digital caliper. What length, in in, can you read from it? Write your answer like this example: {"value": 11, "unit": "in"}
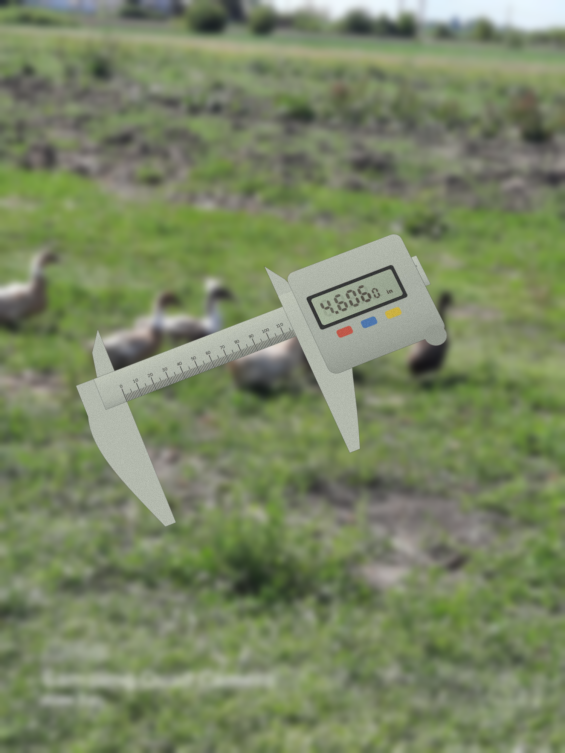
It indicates {"value": 4.6060, "unit": "in"}
